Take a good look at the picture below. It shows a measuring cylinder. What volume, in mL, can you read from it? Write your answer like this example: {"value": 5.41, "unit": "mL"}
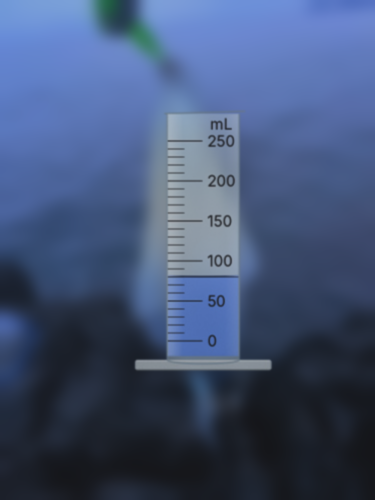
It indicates {"value": 80, "unit": "mL"}
